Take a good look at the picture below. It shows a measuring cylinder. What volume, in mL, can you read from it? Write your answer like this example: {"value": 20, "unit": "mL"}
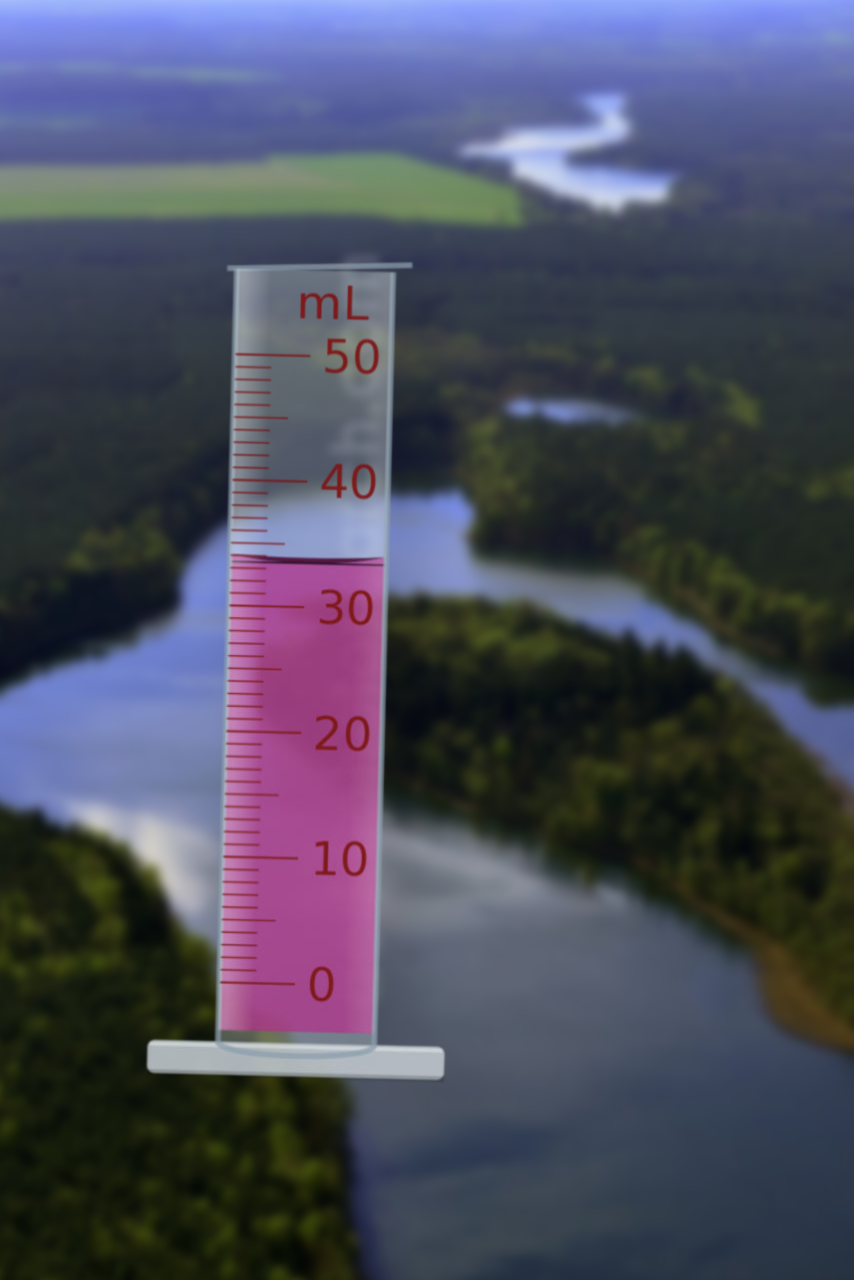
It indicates {"value": 33.5, "unit": "mL"}
